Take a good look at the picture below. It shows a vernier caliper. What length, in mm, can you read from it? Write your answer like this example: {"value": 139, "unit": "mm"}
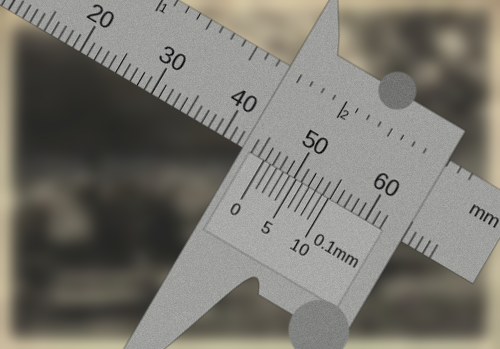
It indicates {"value": 45.8, "unit": "mm"}
